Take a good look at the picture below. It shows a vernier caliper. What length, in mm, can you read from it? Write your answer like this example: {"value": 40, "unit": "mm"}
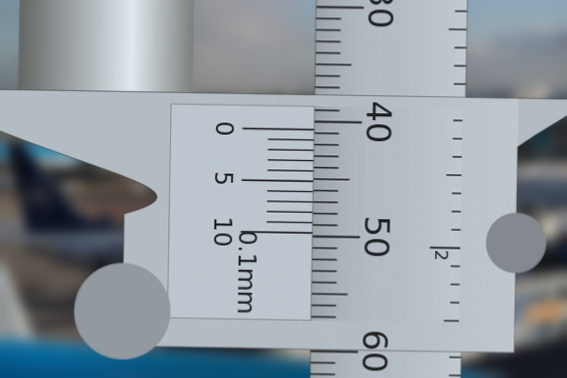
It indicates {"value": 40.7, "unit": "mm"}
